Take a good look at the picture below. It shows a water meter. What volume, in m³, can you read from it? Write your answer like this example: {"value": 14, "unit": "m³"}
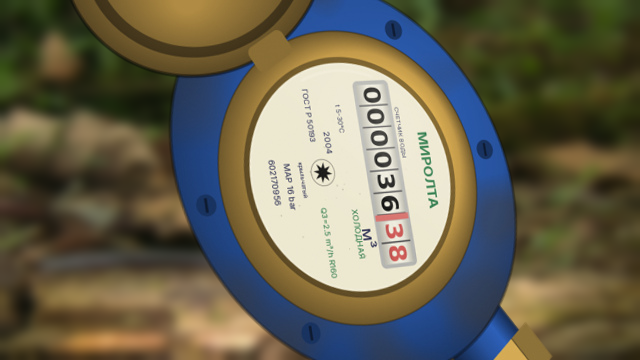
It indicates {"value": 36.38, "unit": "m³"}
